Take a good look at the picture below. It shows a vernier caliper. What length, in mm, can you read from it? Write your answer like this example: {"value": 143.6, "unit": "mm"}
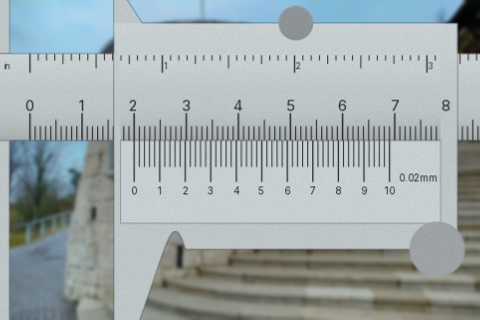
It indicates {"value": 20.0, "unit": "mm"}
